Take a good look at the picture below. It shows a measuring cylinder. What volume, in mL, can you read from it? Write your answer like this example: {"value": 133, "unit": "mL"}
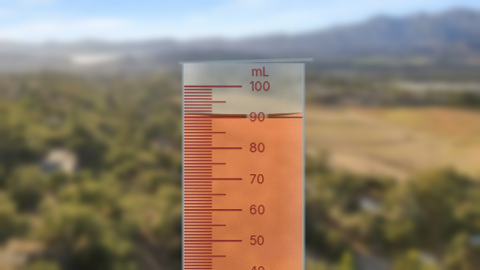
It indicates {"value": 90, "unit": "mL"}
